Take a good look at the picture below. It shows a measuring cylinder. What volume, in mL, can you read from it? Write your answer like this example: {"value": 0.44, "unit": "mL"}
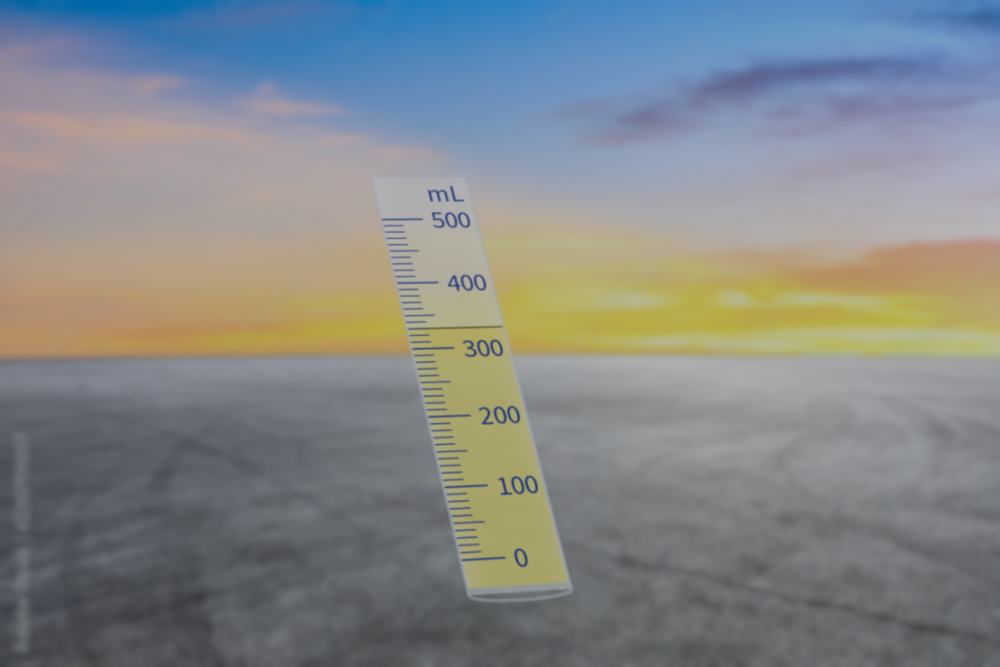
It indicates {"value": 330, "unit": "mL"}
